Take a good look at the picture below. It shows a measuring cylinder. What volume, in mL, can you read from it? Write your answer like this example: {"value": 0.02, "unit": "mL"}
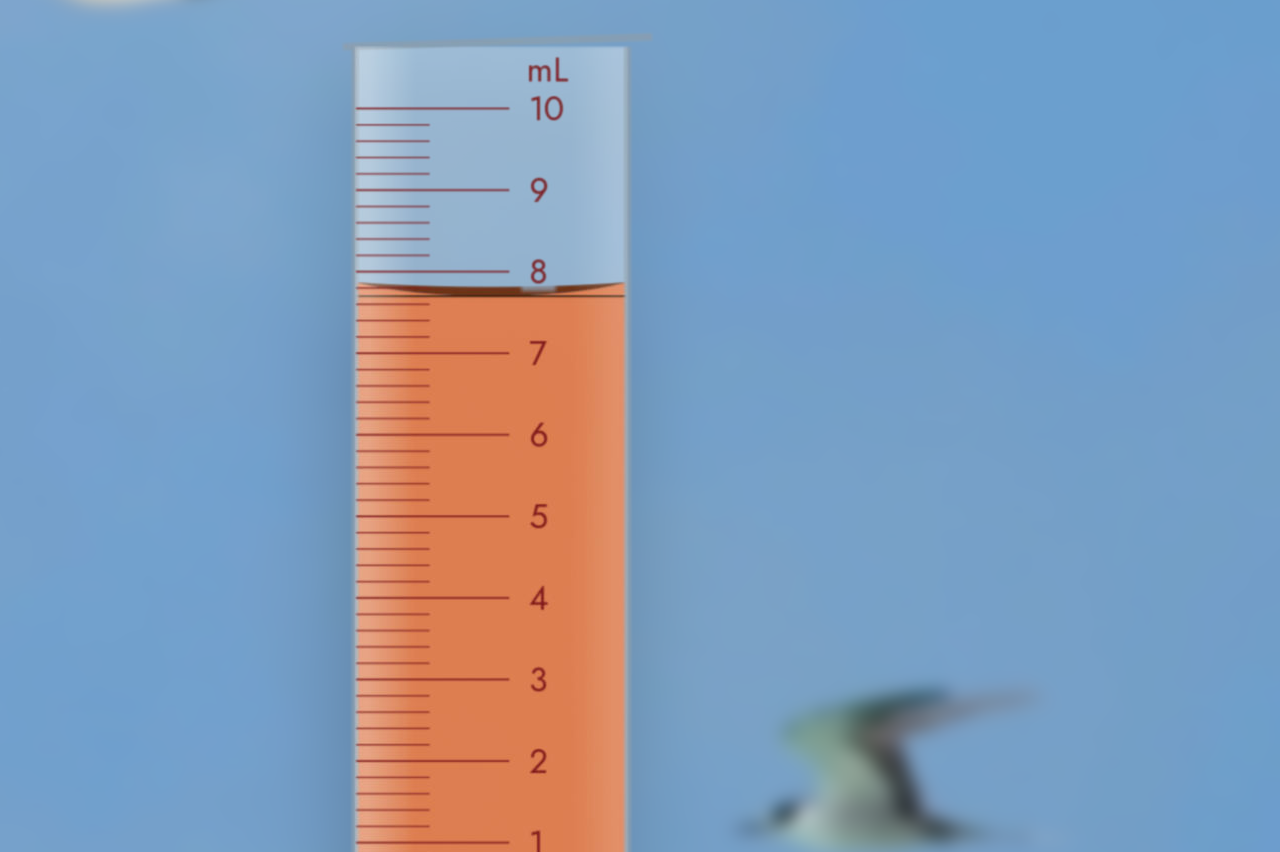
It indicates {"value": 7.7, "unit": "mL"}
